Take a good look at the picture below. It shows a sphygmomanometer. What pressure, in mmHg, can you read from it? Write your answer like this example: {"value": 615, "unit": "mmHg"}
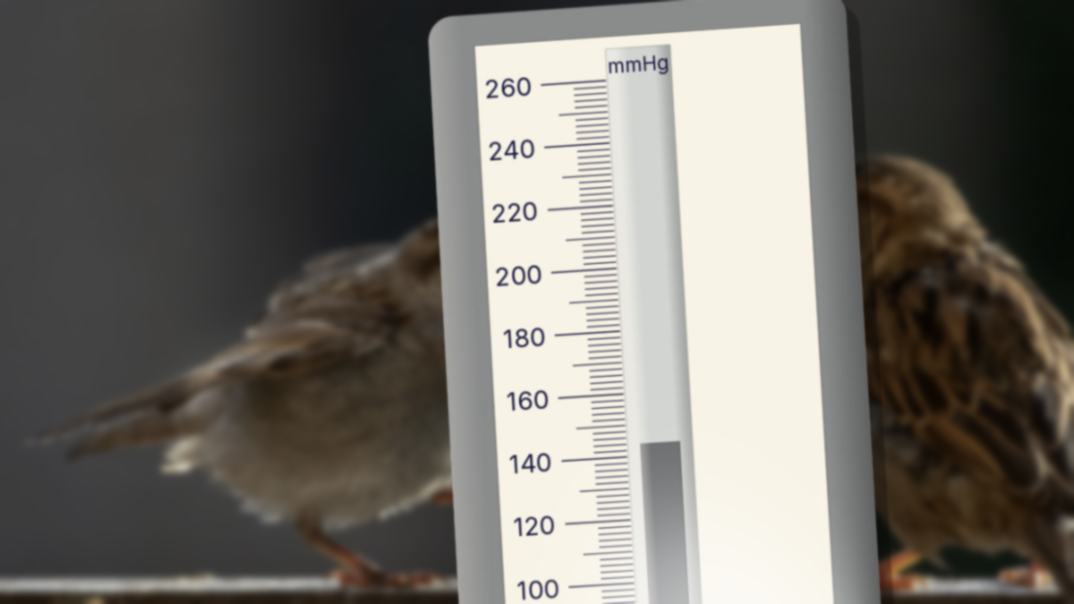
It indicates {"value": 144, "unit": "mmHg"}
